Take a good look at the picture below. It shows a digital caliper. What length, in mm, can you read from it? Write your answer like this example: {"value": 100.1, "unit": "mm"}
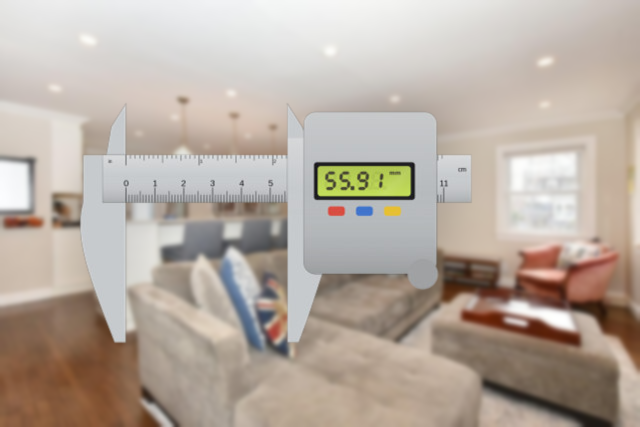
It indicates {"value": 55.91, "unit": "mm"}
